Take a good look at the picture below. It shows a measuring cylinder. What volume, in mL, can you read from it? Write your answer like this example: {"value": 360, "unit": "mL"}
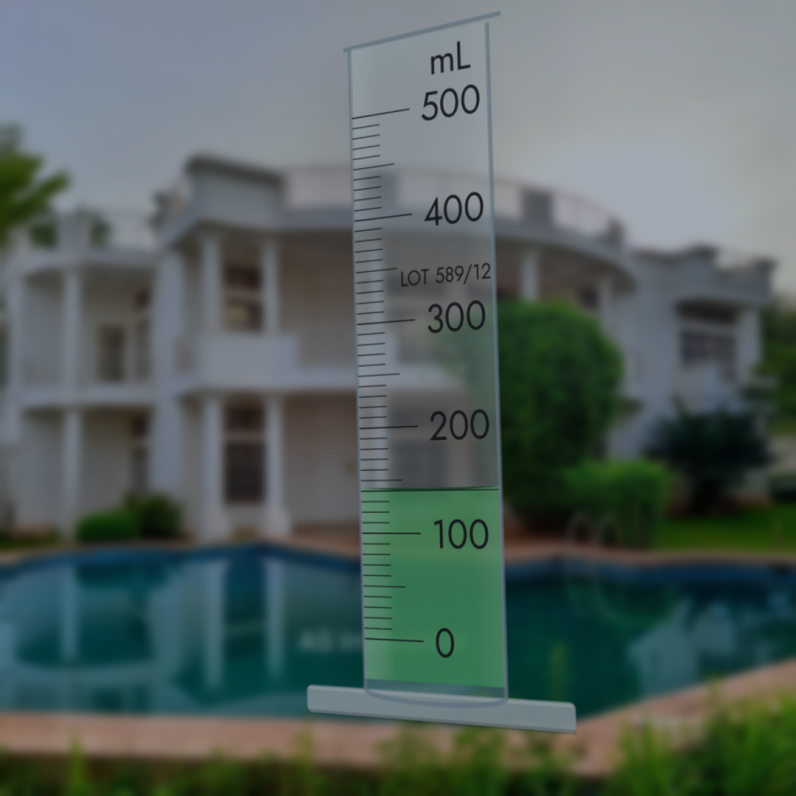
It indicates {"value": 140, "unit": "mL"}
